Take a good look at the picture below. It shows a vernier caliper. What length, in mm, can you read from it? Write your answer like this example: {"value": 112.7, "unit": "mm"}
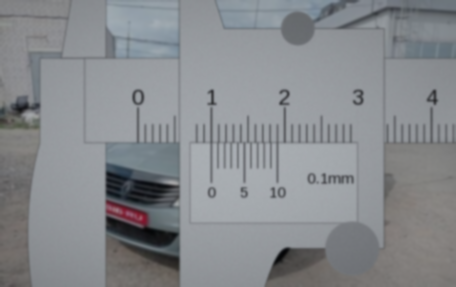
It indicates {"value": 10.0, "unit": "mm"}
